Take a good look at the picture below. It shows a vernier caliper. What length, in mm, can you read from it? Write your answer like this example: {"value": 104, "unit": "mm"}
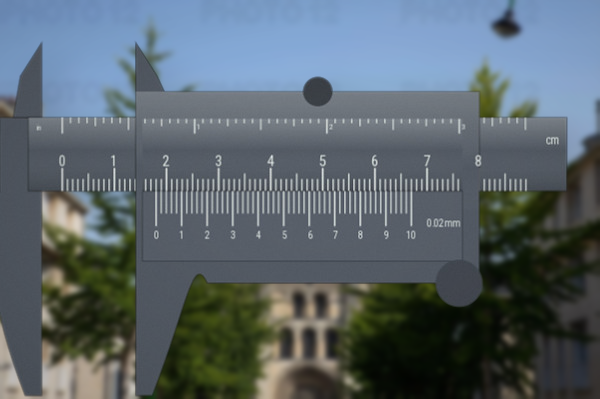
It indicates {"value": 18.0, "unit": "mm"}
